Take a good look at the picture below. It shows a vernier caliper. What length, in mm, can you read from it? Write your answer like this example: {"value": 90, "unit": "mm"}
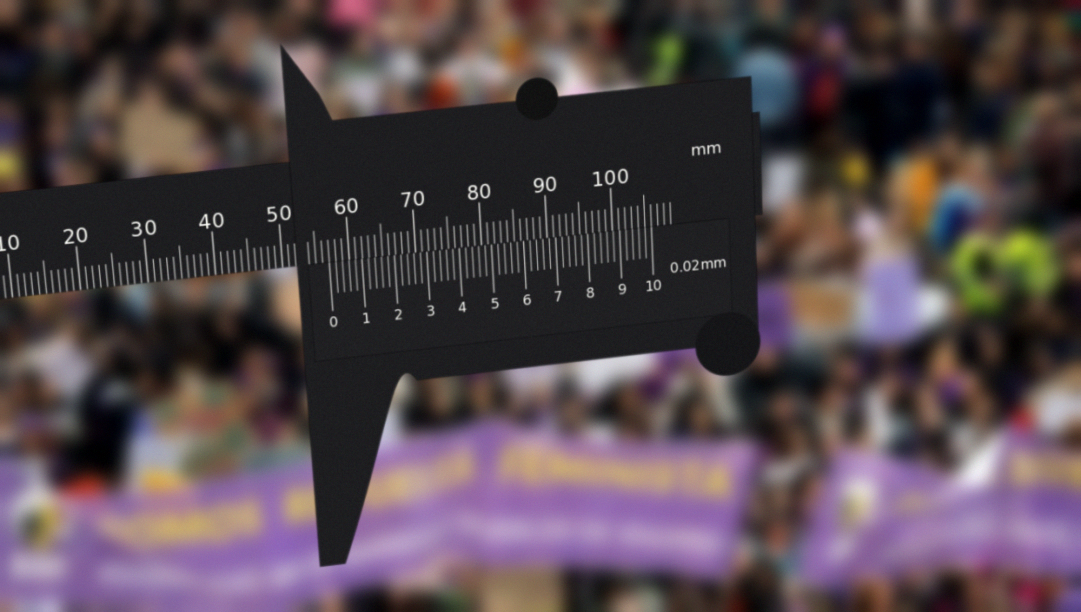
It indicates {"value": 57.0, "unit": "mm"}
